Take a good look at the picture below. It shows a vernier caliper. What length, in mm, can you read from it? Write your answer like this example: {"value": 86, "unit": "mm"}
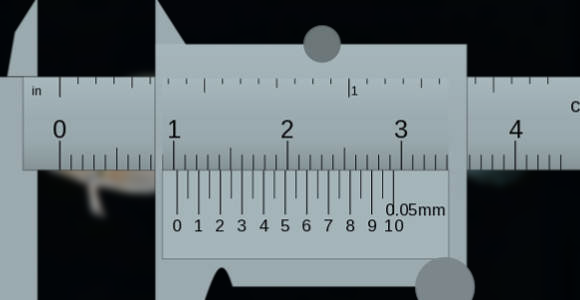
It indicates {"value": 10.3, "unit": "mm"}
